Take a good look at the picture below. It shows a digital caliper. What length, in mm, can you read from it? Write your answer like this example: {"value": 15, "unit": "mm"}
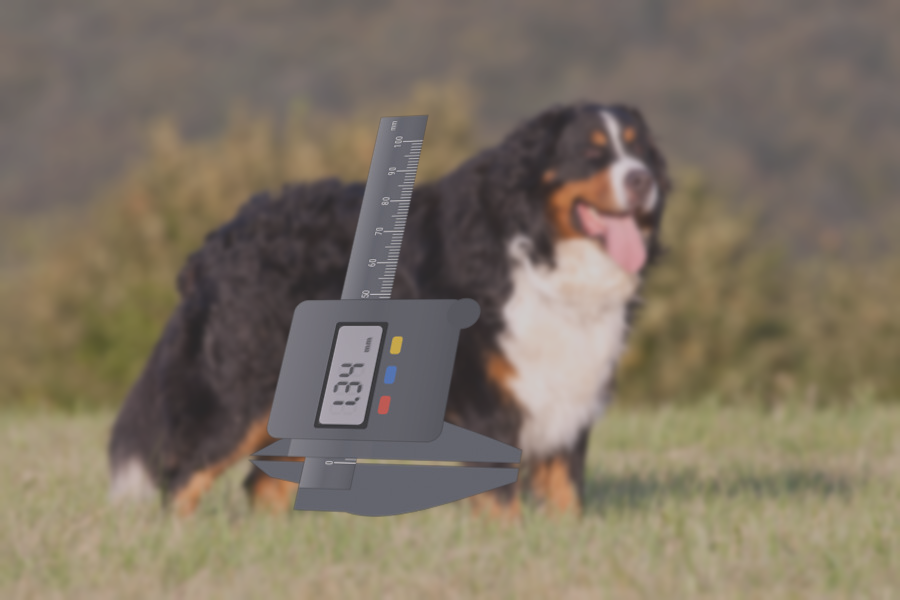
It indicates {"value": 1.34, "unit": "mm"}
